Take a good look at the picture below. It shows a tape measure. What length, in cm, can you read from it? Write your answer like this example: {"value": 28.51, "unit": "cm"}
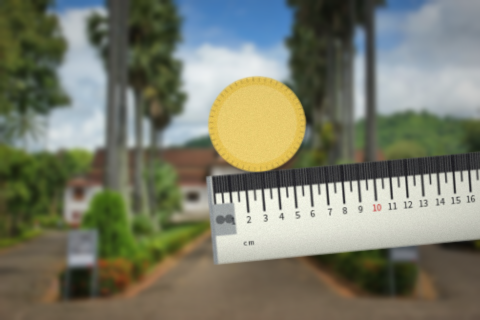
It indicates {"value": 6, "unit": "cm"}
